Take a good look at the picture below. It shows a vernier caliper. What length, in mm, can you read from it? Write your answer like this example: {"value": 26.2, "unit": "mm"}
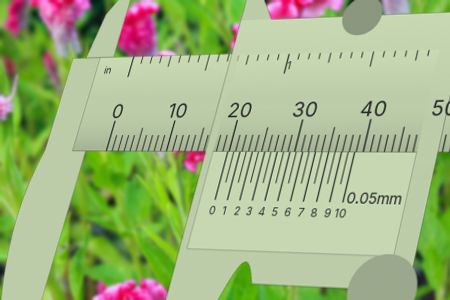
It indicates {"value": 19.8, "unit": "mm"}
